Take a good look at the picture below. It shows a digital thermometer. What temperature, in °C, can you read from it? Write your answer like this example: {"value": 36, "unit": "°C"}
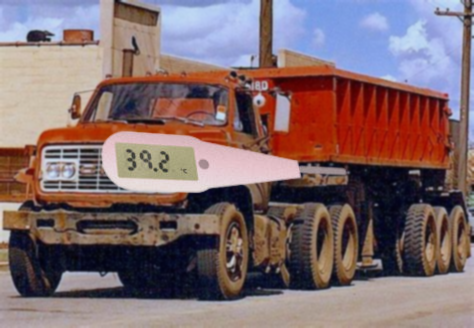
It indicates {"value": 39.2, "unit": "°C"}
